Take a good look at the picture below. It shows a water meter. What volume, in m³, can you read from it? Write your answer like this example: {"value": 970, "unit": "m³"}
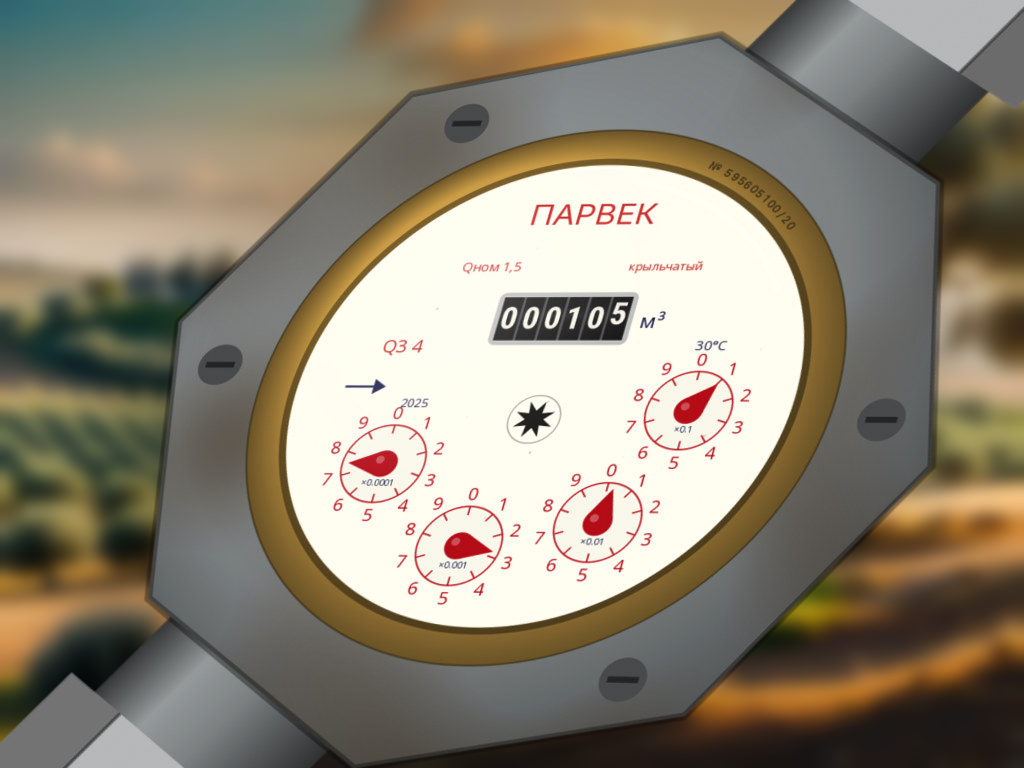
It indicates {"value": 105.1027, "unit": "m³"}
